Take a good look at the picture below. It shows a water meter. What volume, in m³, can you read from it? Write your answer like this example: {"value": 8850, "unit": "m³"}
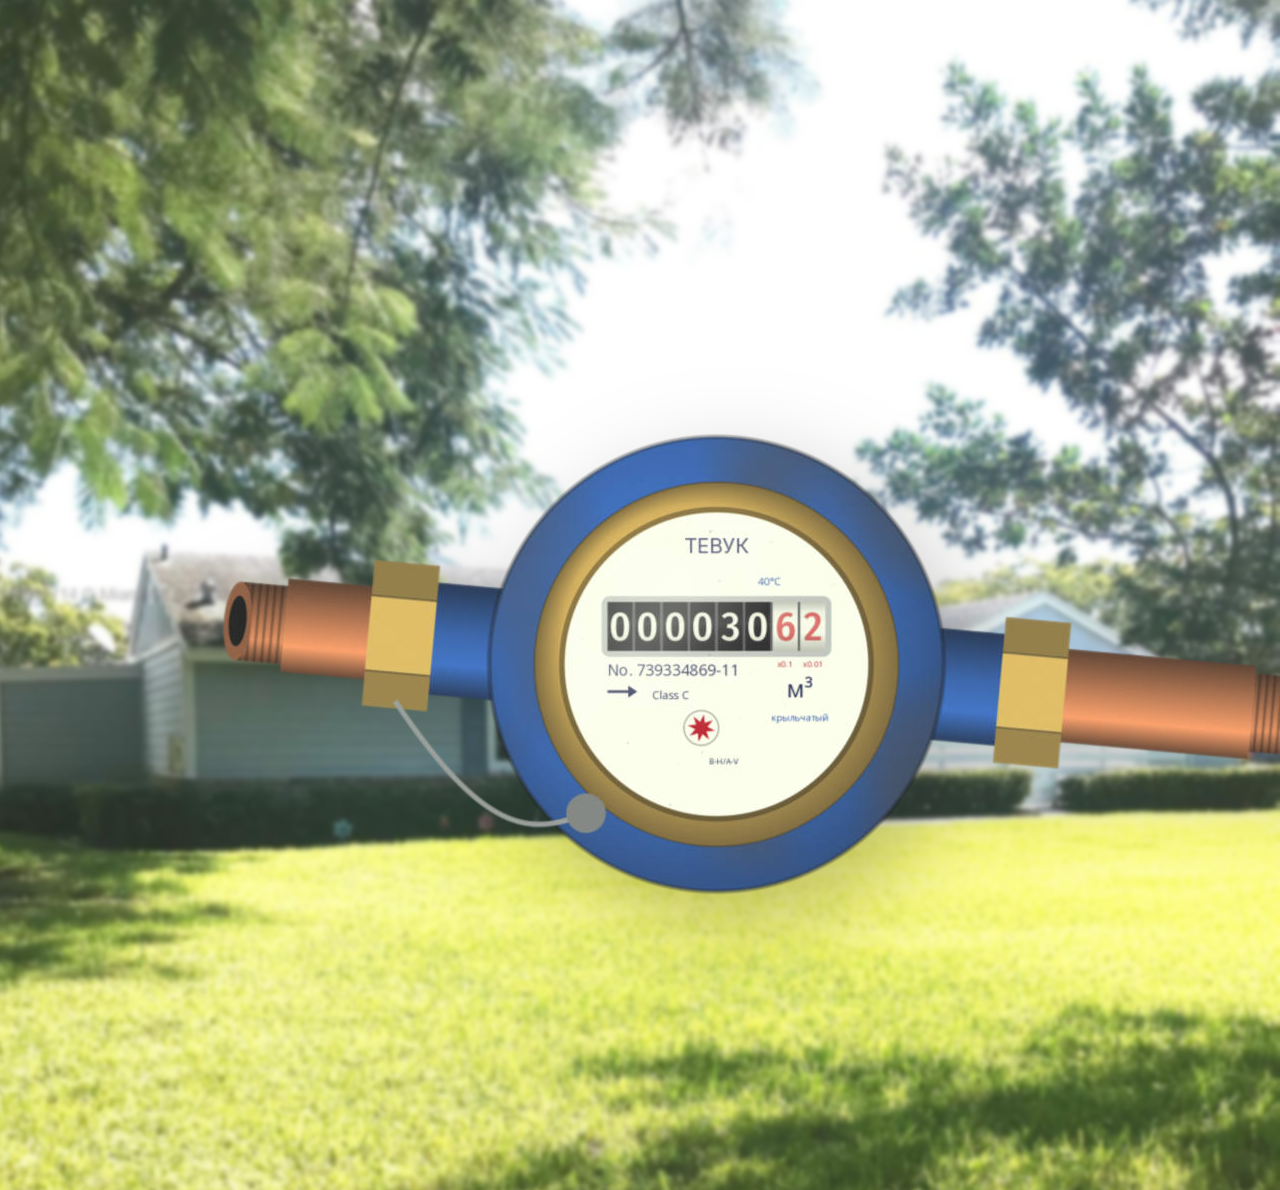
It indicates {"value": 30.62, "unit": "m³"}
